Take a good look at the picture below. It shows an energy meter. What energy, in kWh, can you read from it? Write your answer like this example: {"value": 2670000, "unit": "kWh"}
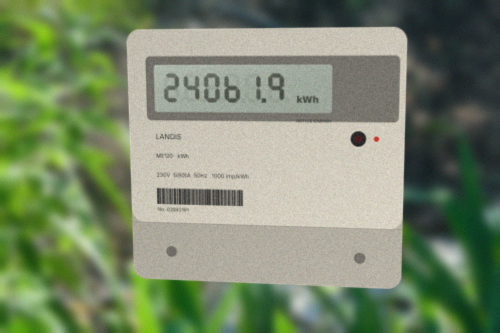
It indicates {"value": 24061.9, "unit": "kWh"}
